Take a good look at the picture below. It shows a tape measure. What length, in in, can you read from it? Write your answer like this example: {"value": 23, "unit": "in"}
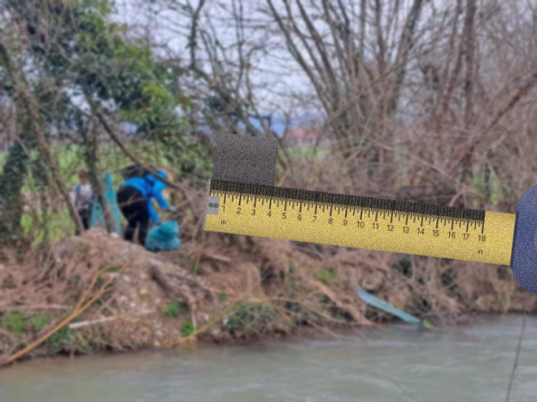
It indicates {"value": 4, "unit": "in"}
